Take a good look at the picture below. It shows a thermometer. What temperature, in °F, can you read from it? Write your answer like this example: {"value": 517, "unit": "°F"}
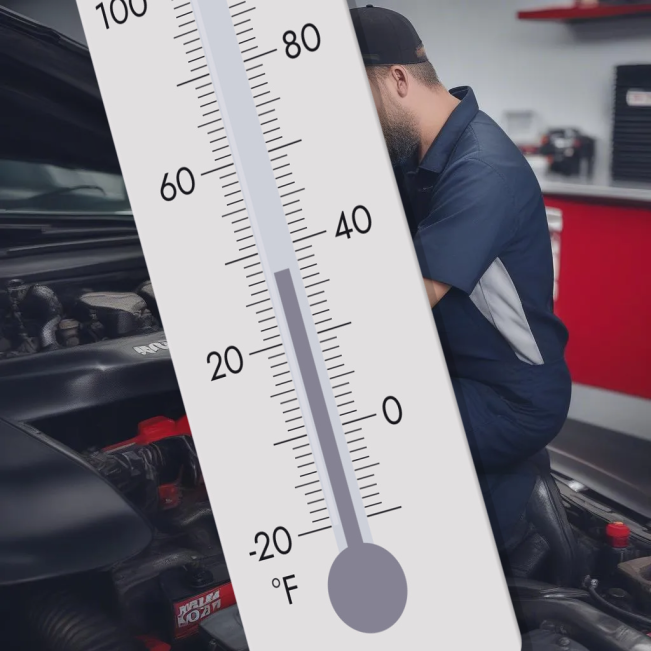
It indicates {"value": 35, "unit": "°F"}
